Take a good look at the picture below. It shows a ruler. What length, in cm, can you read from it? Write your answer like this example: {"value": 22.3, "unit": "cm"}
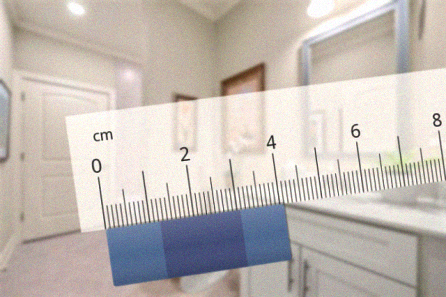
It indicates {"value": 4.1, "unit": "cm"}
